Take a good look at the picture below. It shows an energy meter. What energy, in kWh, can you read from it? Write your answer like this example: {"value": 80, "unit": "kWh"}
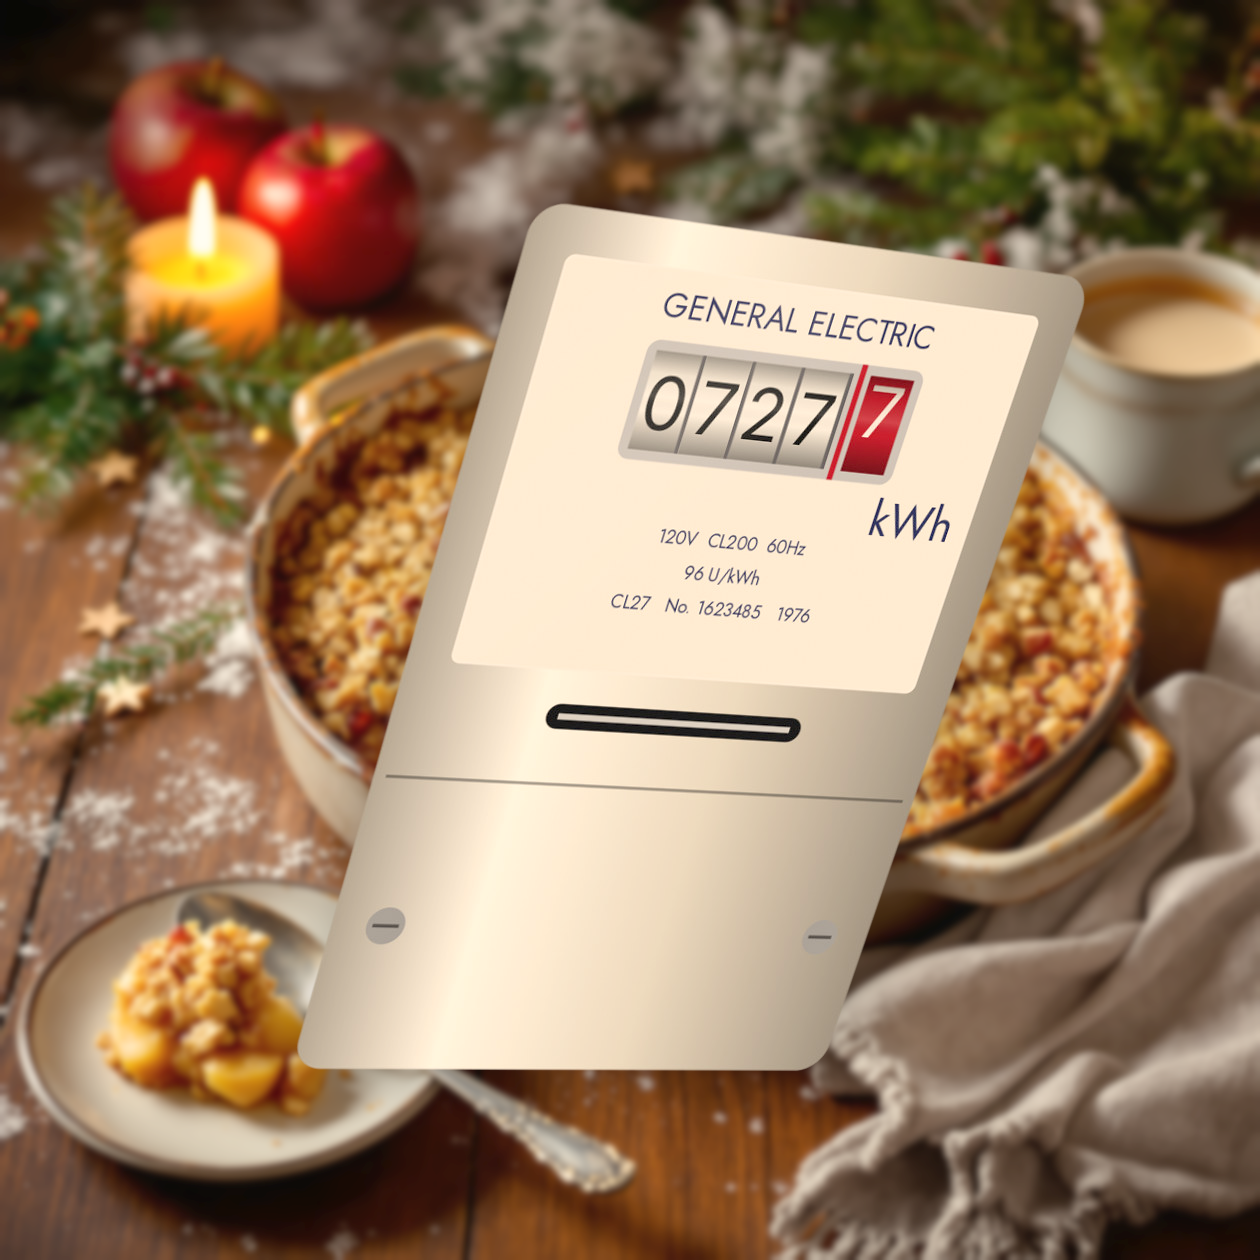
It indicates {"value": 727.7, "unit": "kWh"}
